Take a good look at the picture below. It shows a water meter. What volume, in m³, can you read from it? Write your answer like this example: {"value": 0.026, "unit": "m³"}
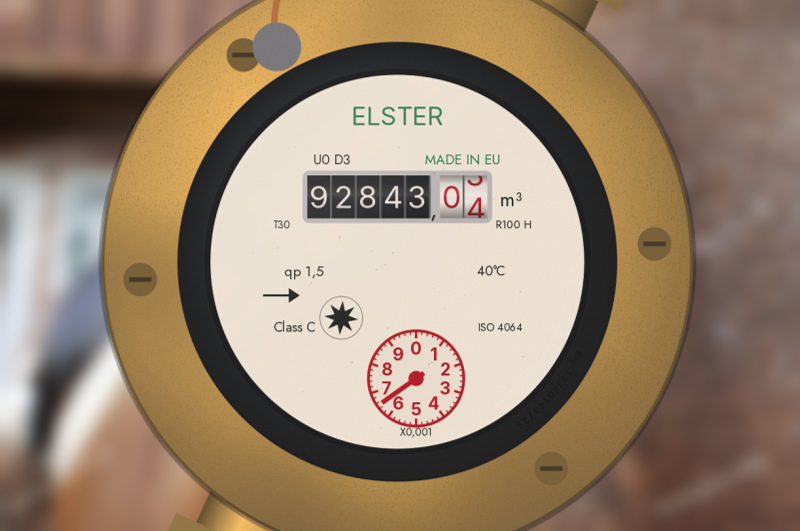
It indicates {"value": 92843.036, "unit": "m³"}
